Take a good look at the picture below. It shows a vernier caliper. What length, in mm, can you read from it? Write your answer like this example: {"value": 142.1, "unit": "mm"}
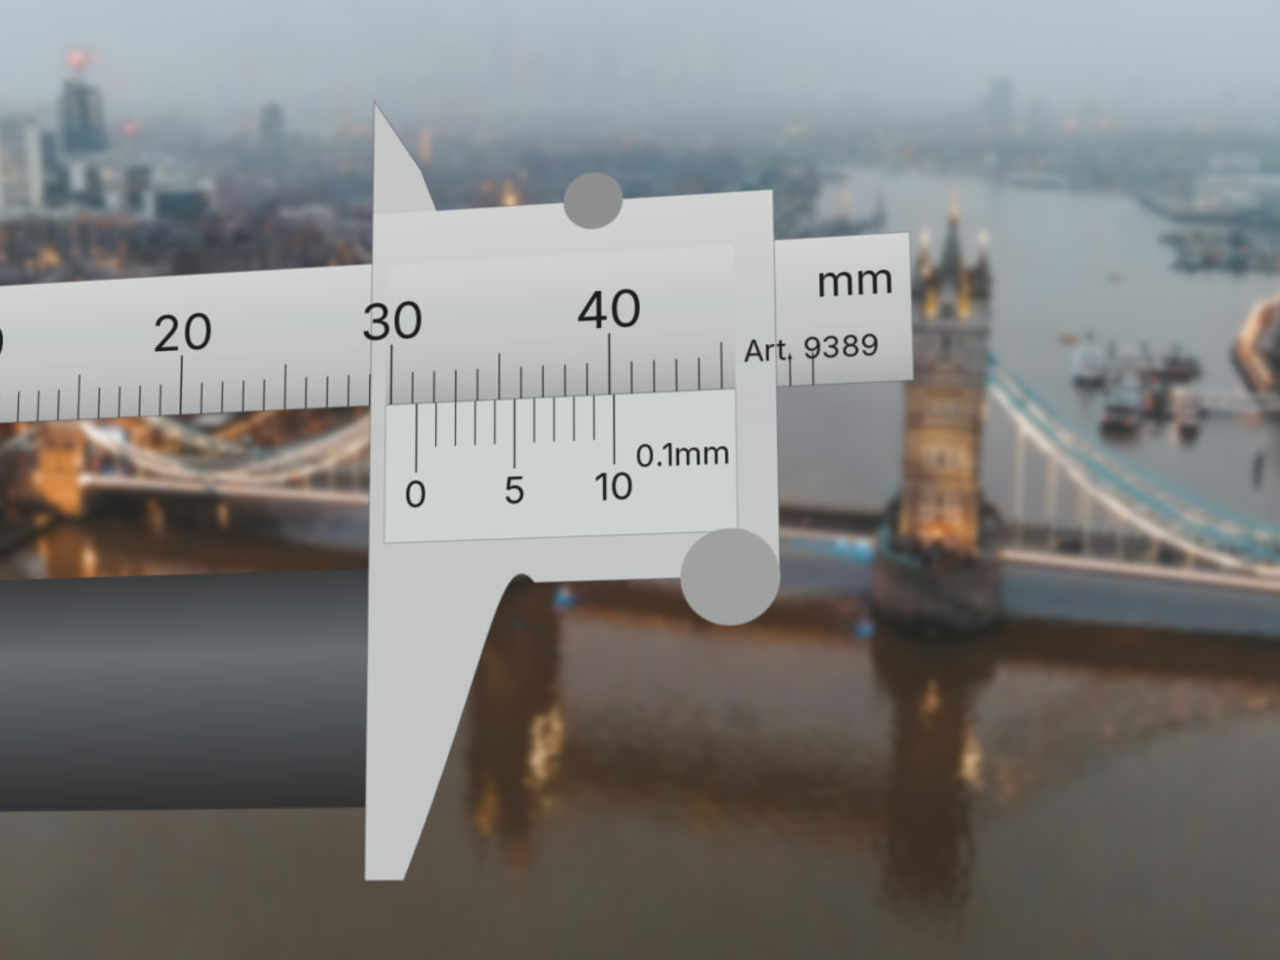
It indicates {"value": 31.2, "unit": "mm"}
